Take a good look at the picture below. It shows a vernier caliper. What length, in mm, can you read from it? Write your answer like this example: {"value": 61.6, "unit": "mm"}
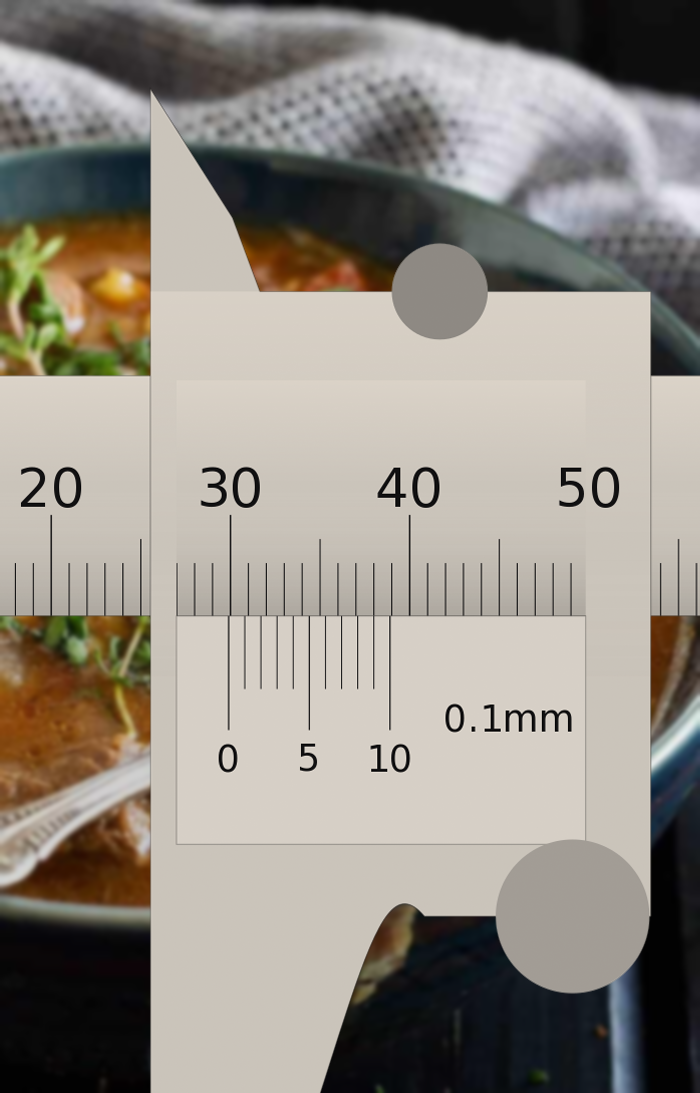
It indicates {"value": 29.9, "unit": "mm"}
